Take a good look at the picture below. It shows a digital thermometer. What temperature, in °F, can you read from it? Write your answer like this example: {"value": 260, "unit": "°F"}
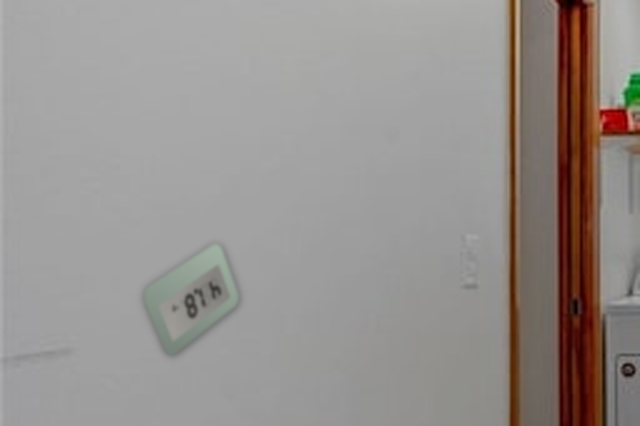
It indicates {"value": 41.8, "unit": "°F"}
